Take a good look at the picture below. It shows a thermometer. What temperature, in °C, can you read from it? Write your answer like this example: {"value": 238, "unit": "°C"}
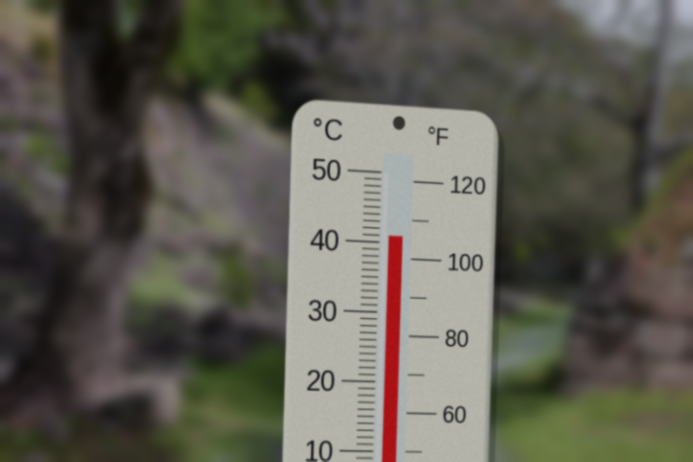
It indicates {"value": 41, "unit": "°C"}
